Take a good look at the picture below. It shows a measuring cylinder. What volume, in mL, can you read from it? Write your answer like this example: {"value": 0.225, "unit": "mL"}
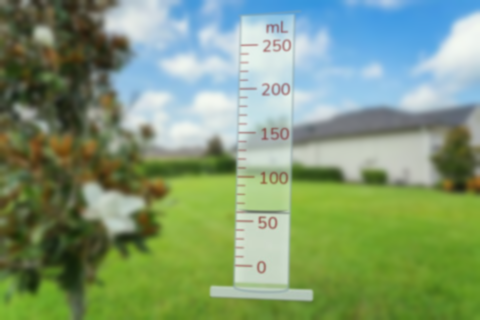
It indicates {"value": 60, "unit": "mL"}
